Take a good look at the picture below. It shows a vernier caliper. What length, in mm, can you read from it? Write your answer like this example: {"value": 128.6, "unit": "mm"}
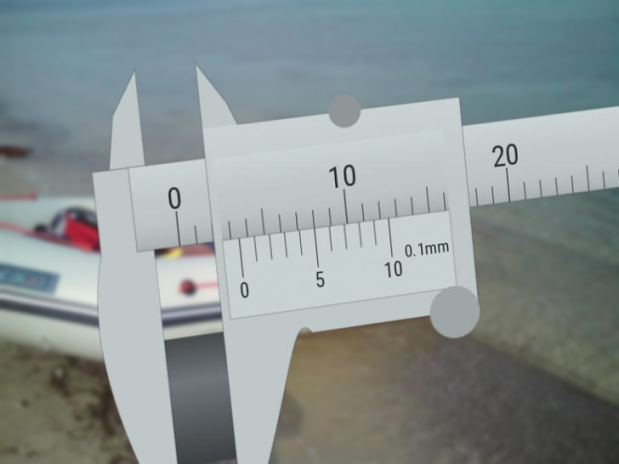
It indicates {"value": 3.5, "unit": "mm"}
